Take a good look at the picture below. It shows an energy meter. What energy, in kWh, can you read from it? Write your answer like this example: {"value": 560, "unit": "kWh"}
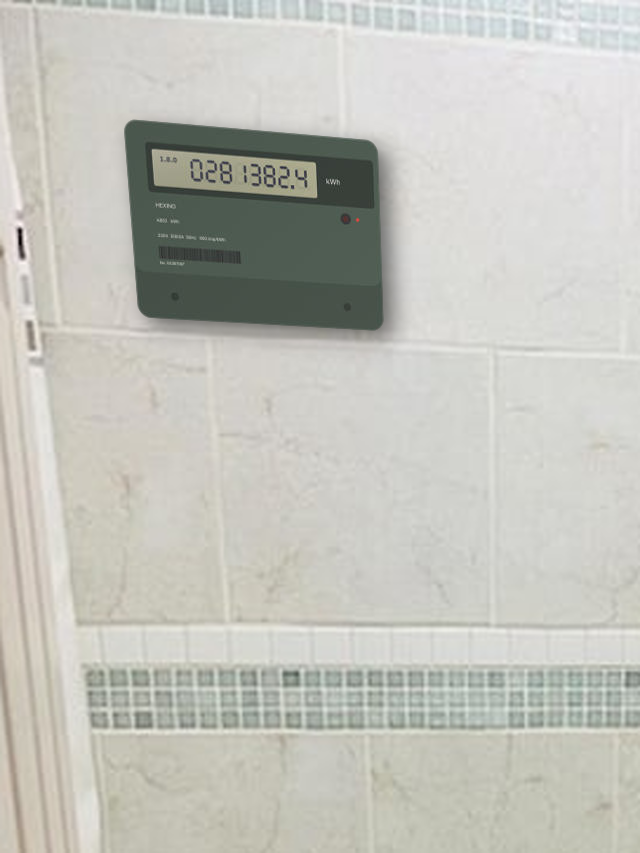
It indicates {"value": 281382.4, "unit": "kWh"}
